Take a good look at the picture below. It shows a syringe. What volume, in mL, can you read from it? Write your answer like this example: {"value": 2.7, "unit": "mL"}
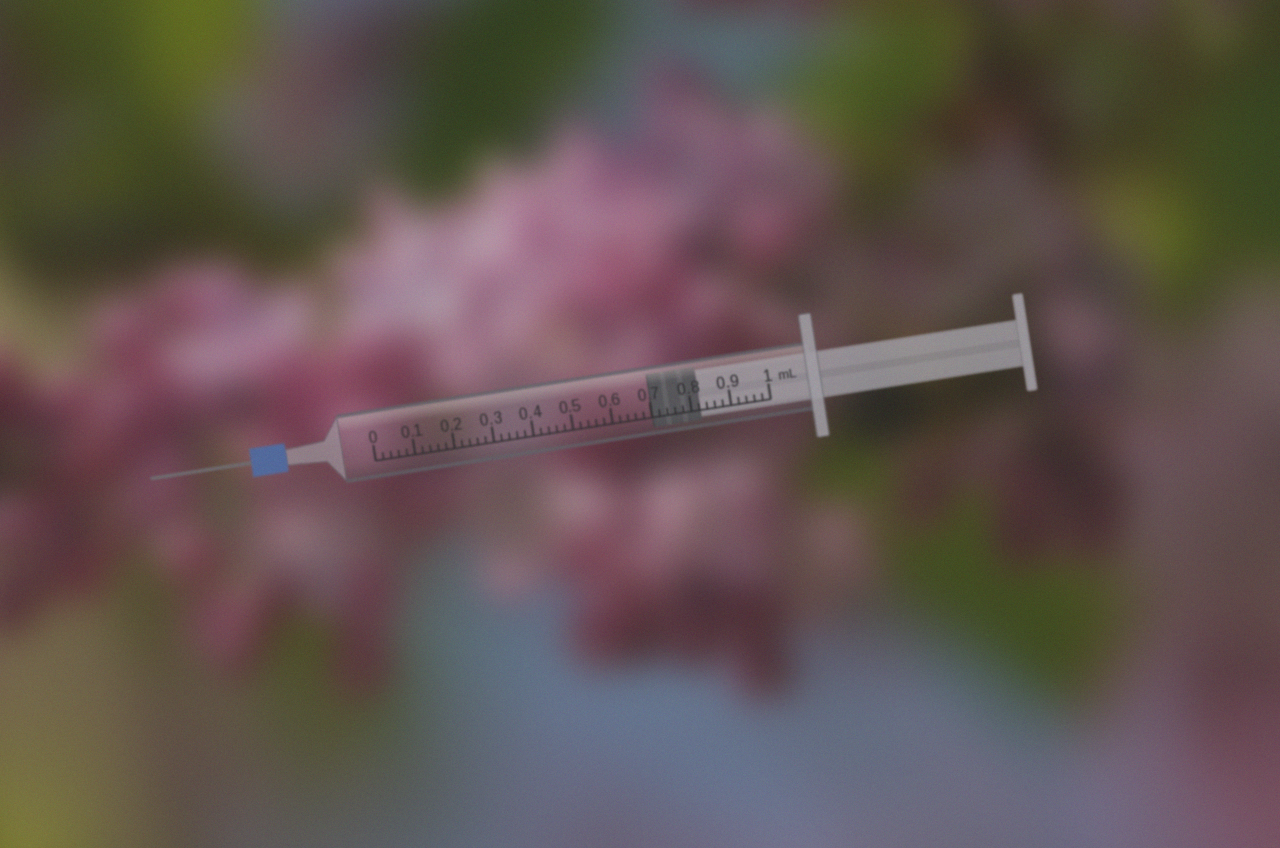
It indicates {"value": 0.7, "unit": "mL"}
